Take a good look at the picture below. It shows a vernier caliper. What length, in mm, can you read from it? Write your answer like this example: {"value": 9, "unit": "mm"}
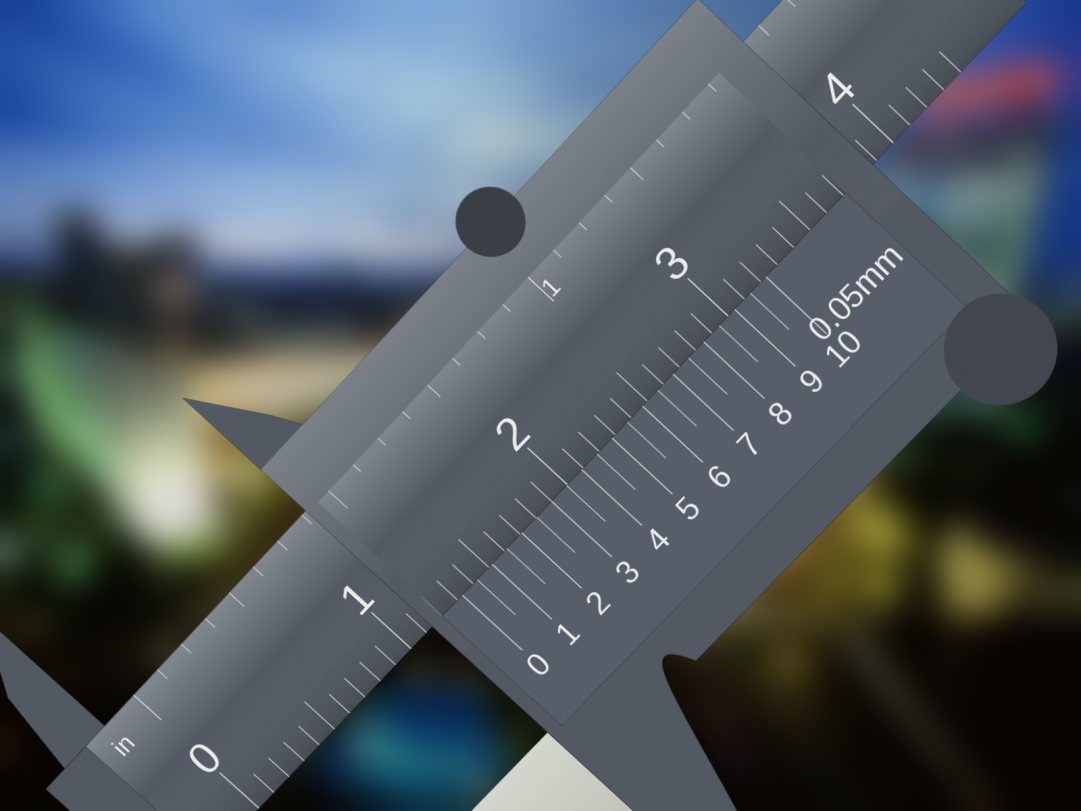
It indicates {"value": 13.30, "unit": "mm"}
